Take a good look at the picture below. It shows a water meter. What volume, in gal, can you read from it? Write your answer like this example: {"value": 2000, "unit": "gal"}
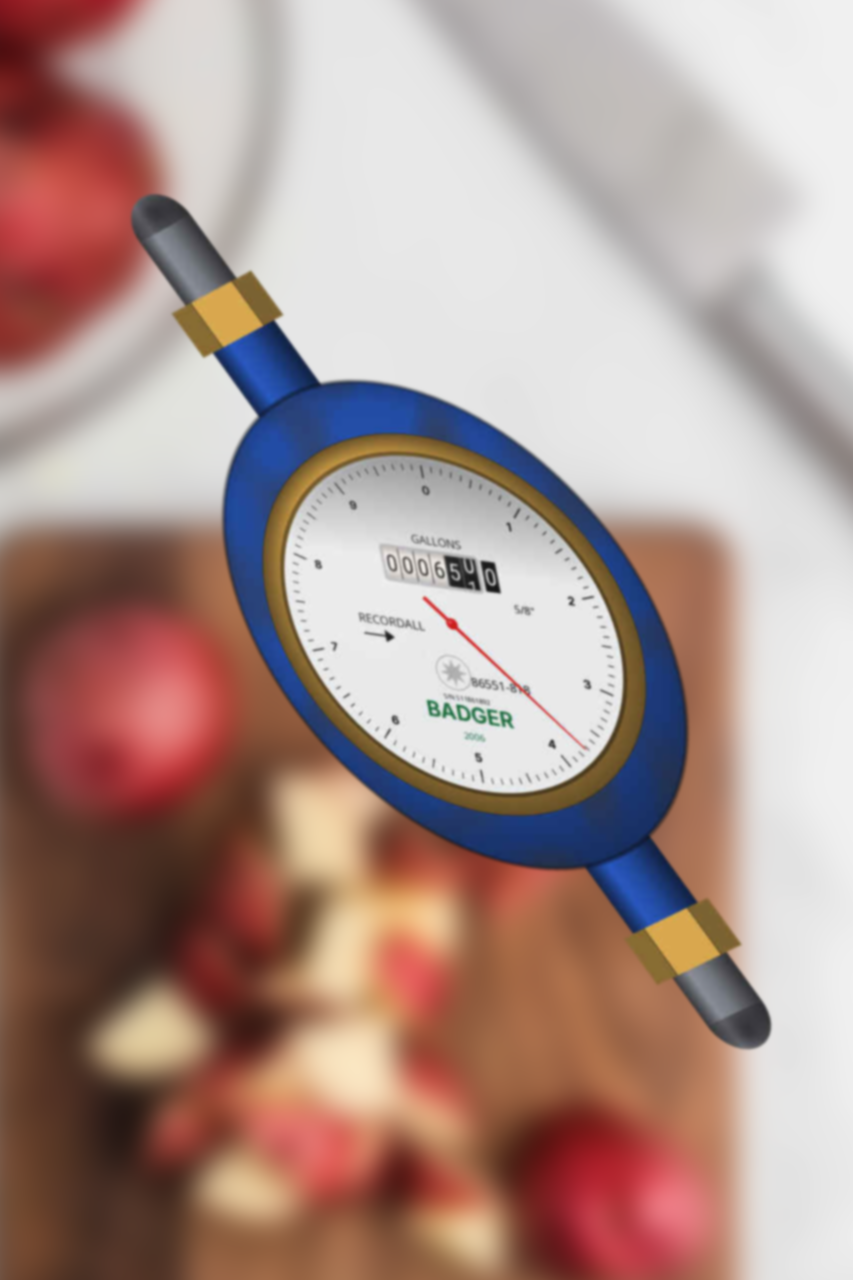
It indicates {"value": 6503.7, "unit": "gal"}
